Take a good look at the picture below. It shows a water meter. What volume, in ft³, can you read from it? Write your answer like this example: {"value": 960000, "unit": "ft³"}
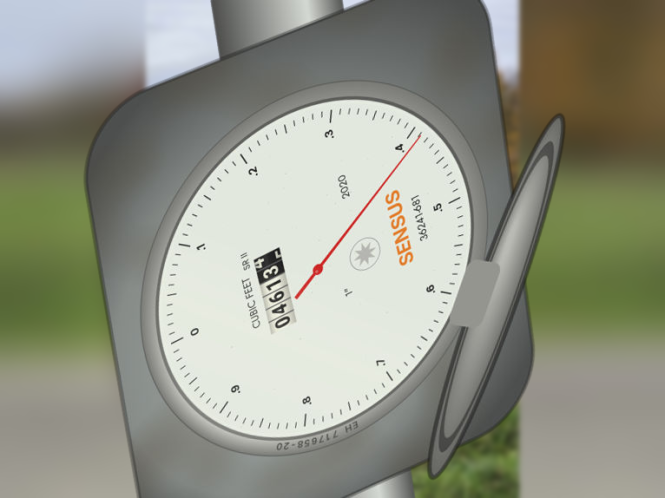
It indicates {"value": 46134.41, "unit": "ft³"}
